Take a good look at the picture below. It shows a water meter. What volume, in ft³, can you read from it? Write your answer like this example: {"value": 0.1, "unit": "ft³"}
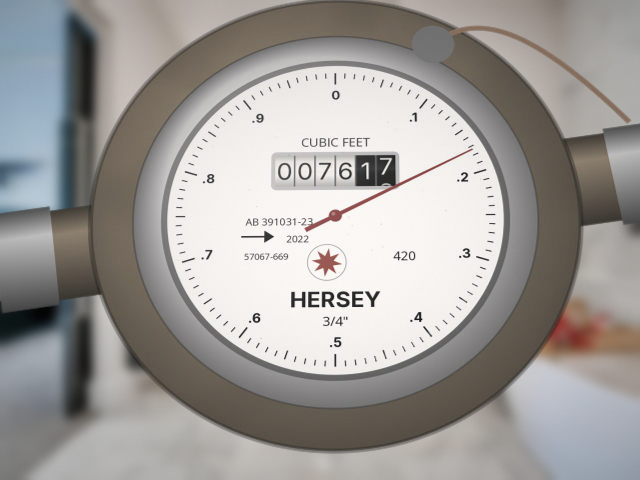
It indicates {"value": 7617.17, "unit": "ft³"}
